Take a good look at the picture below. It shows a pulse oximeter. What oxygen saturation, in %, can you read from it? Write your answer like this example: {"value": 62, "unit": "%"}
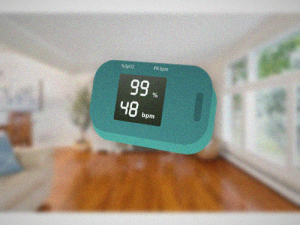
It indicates {"value": 99, "unit": "%"}
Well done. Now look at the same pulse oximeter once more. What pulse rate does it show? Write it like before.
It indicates {"value": 48, "unit": "bpm"}
